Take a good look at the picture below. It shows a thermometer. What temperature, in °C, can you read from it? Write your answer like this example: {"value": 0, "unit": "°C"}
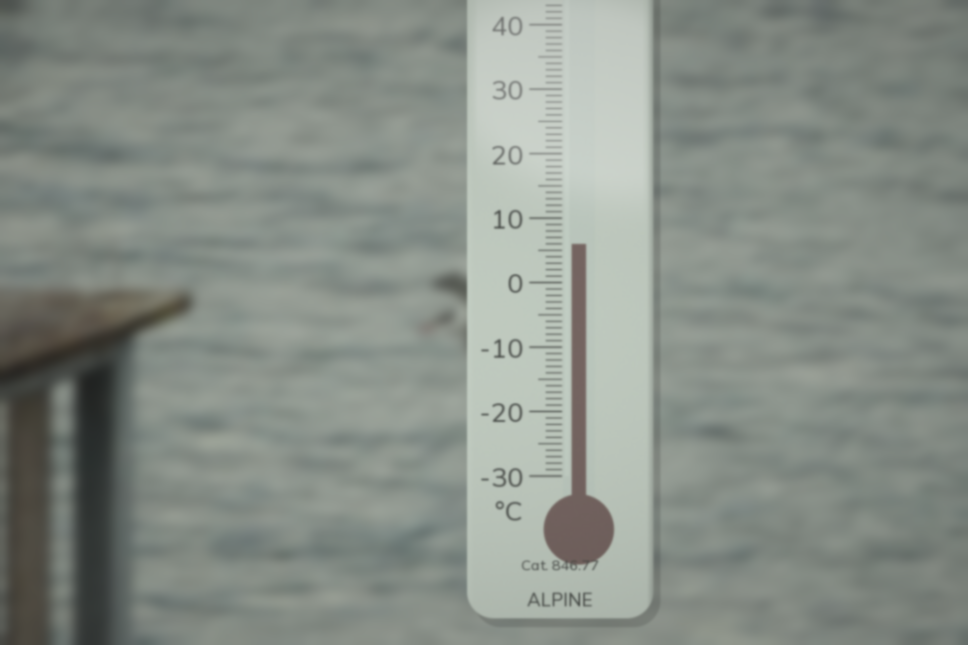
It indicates {"value": 6, "unit": "°C"}
